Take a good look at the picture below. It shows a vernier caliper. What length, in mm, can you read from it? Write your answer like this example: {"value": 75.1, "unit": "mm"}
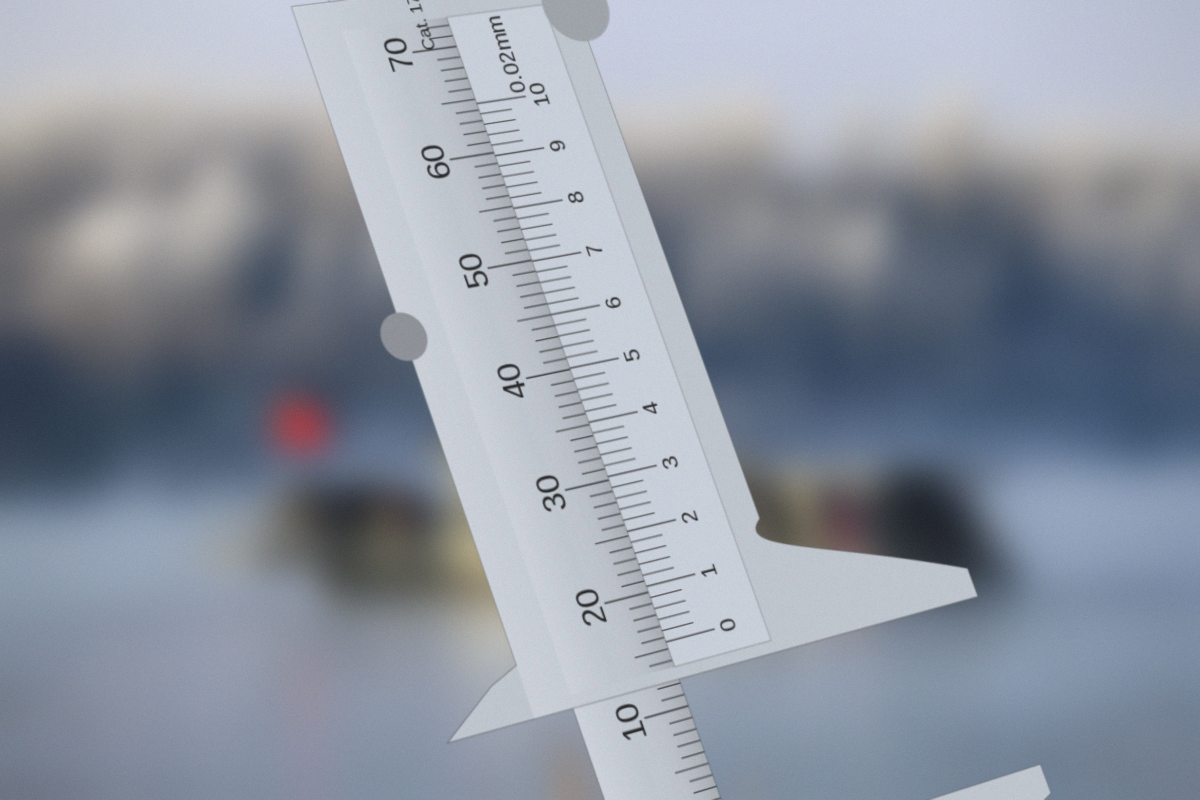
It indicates {"value": 15.6, "unit": "mm"}
